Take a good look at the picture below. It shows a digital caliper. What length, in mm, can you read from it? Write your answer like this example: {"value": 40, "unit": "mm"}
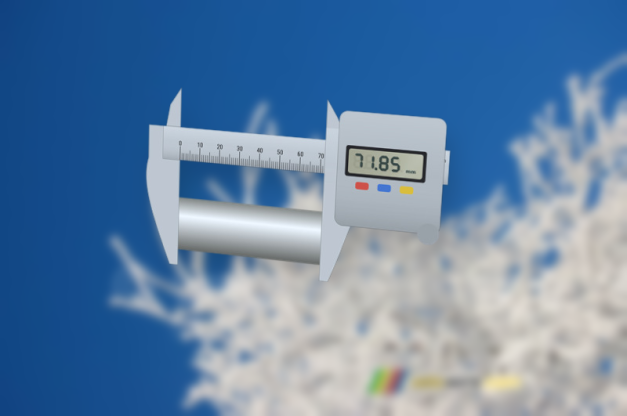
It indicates {"value": 71.85, "unit": "mm"}
